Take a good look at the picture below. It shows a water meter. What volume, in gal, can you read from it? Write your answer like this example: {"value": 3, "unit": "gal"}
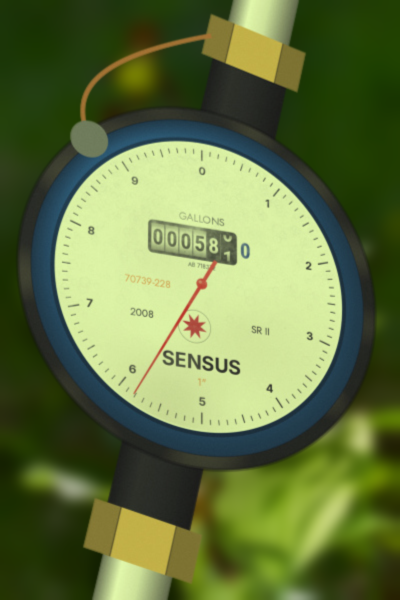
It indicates {"value": 5805.8, "unit": "gal"}
